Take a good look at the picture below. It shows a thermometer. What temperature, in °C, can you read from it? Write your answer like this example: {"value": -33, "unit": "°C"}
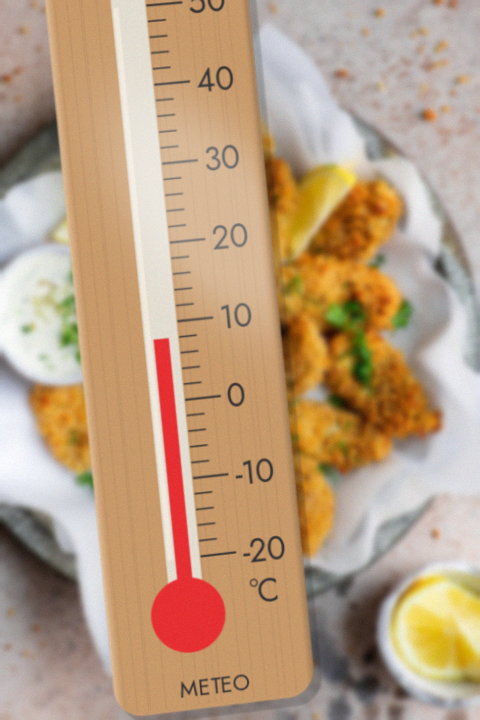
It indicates {"value": 8, "unit": "°C"}
